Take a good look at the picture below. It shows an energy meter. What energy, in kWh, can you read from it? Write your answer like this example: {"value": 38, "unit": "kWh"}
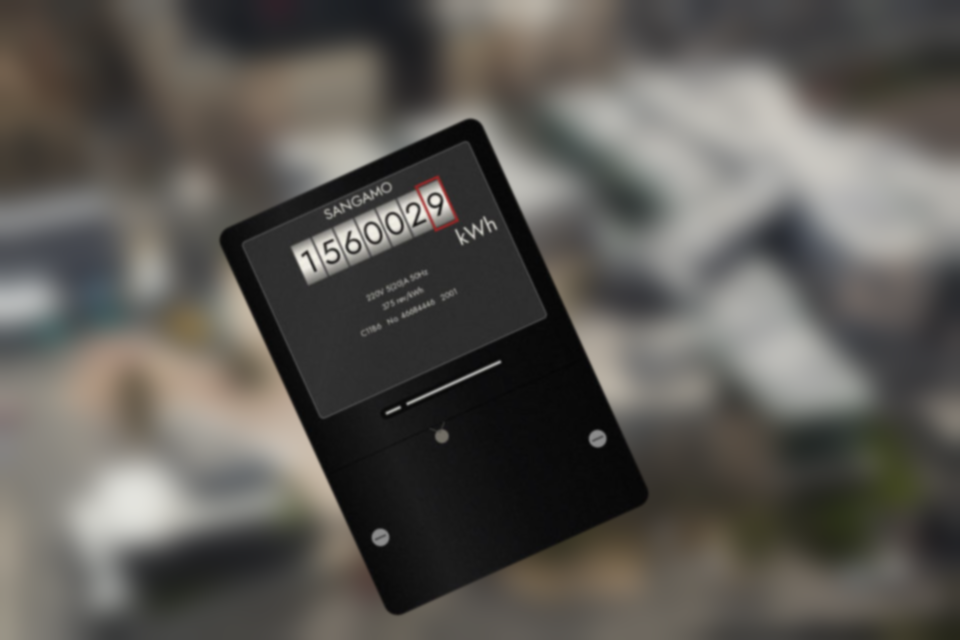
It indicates {"value": 156002.9, "unit": "kWh"}
